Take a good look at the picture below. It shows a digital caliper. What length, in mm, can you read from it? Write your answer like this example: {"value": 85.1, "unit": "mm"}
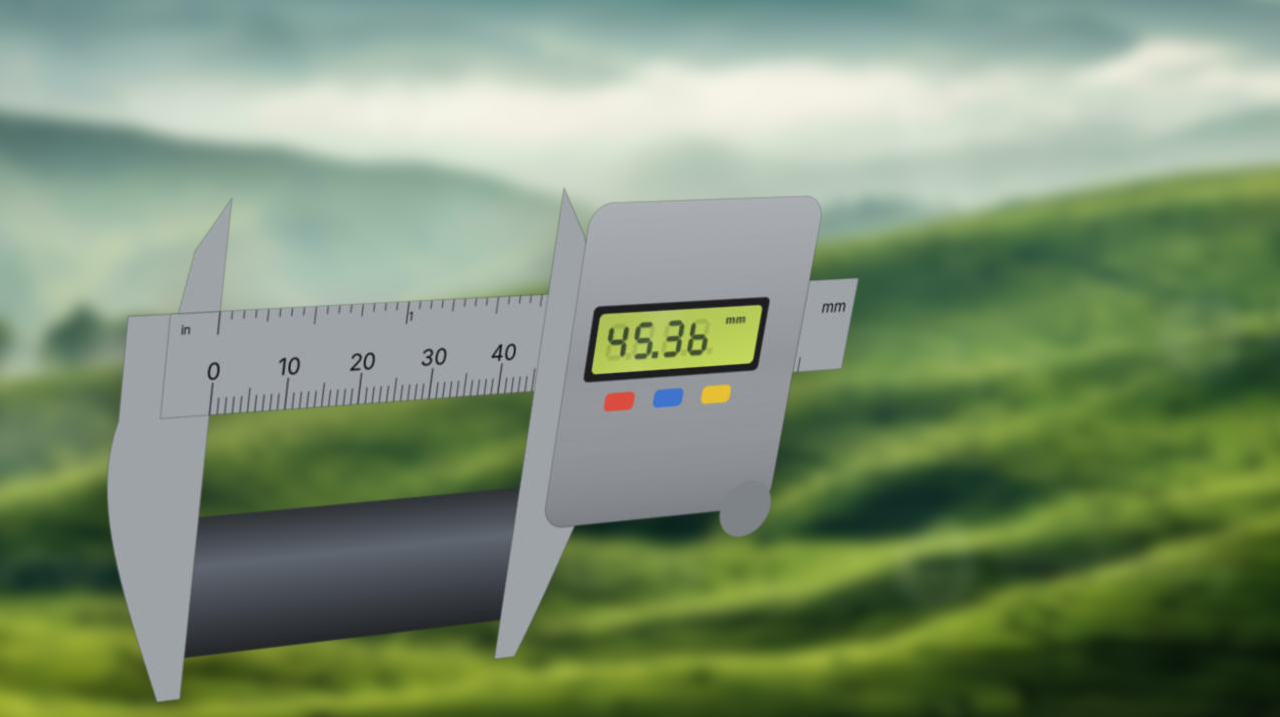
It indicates {"value": 45.36, "unit": "mm"}
